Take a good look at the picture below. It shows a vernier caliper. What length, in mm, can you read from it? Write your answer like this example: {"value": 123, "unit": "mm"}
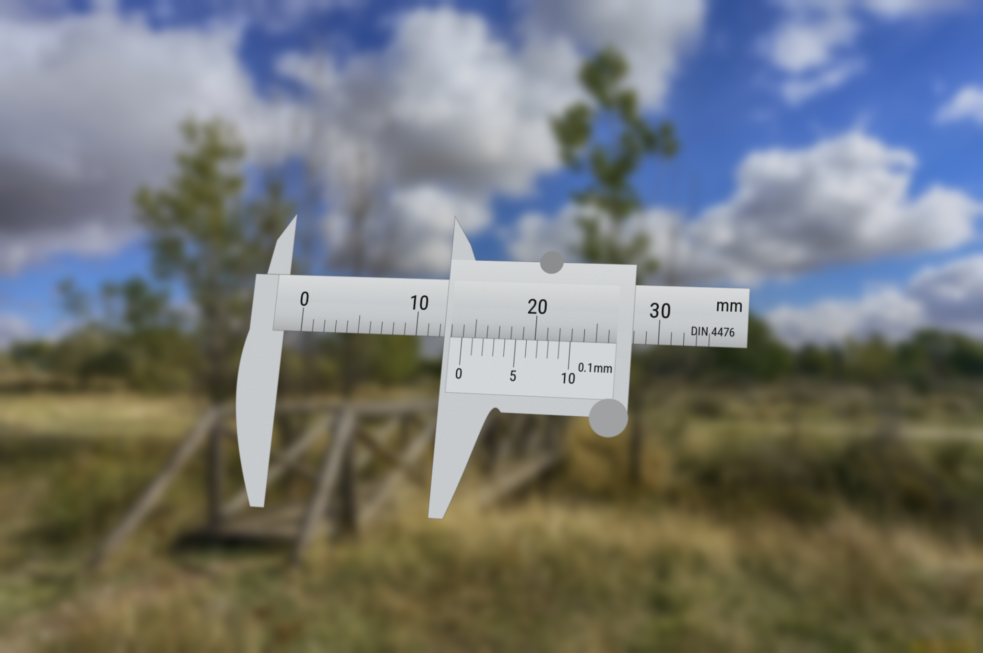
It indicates {"value": 13.9, "unit": "mm"}
